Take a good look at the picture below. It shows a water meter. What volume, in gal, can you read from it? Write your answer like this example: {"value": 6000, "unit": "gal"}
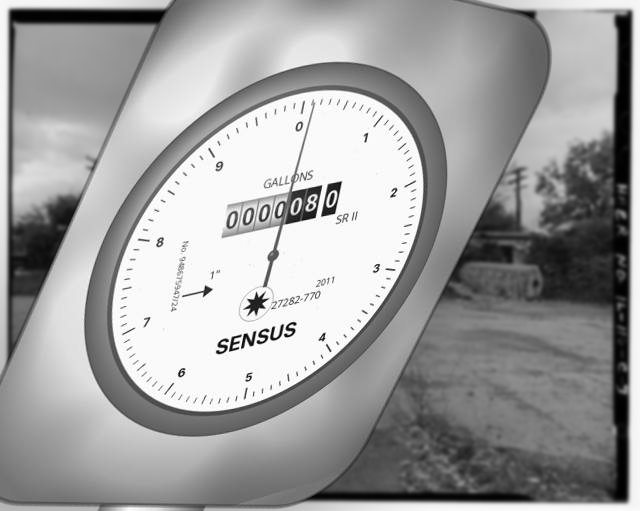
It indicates {"value": 80.1, "unit": "gal"}
